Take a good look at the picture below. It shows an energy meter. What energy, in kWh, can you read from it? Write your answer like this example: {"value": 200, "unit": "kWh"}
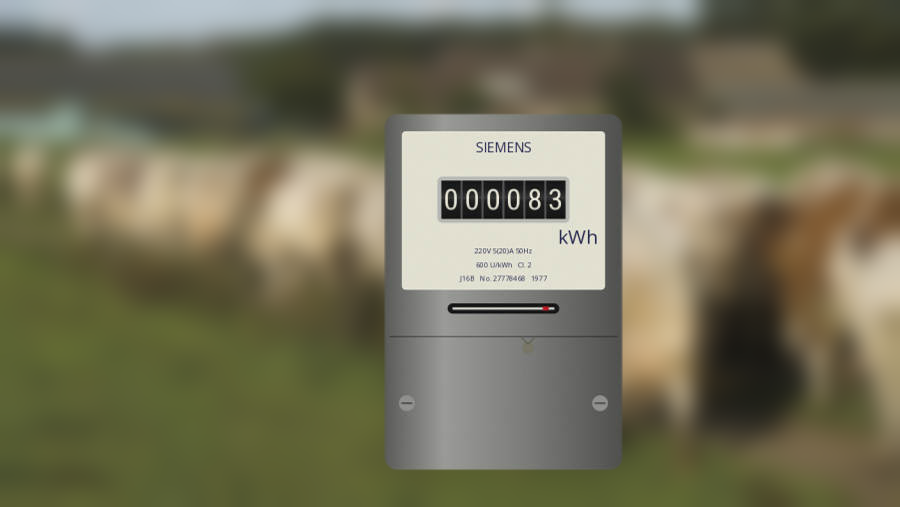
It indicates {"value": 83, "unit": "kWh"}
